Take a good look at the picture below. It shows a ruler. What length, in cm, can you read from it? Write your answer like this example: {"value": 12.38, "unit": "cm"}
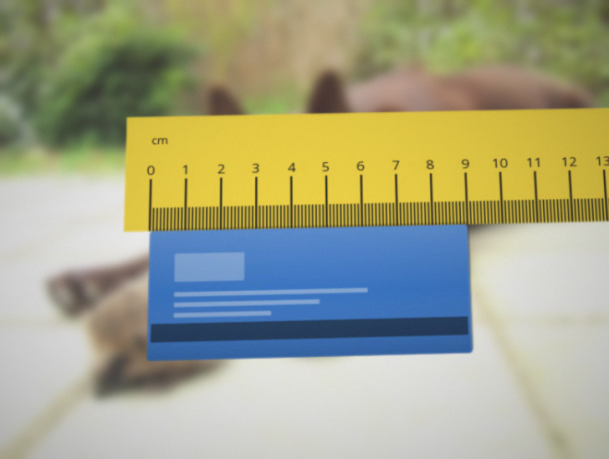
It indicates {"value": 9, "unit": "cm"}
